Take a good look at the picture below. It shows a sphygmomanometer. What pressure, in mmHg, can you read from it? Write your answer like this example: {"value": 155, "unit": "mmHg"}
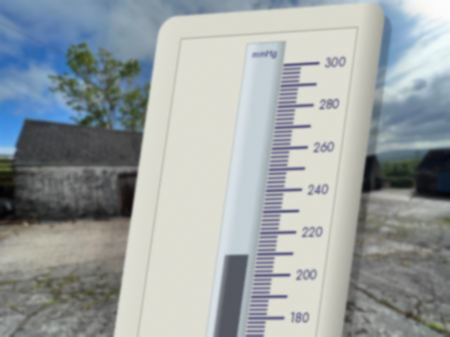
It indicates {"value": 210, "unit": "mmHg"}
